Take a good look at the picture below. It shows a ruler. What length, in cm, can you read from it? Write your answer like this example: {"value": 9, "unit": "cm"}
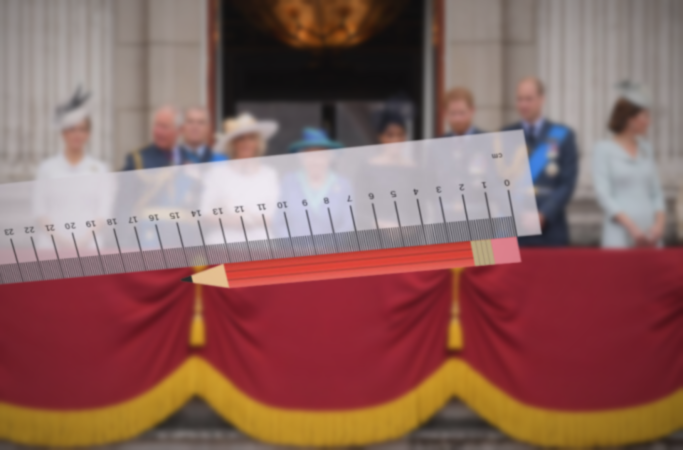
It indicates {"value": 15.5, "unit": "cm"}
